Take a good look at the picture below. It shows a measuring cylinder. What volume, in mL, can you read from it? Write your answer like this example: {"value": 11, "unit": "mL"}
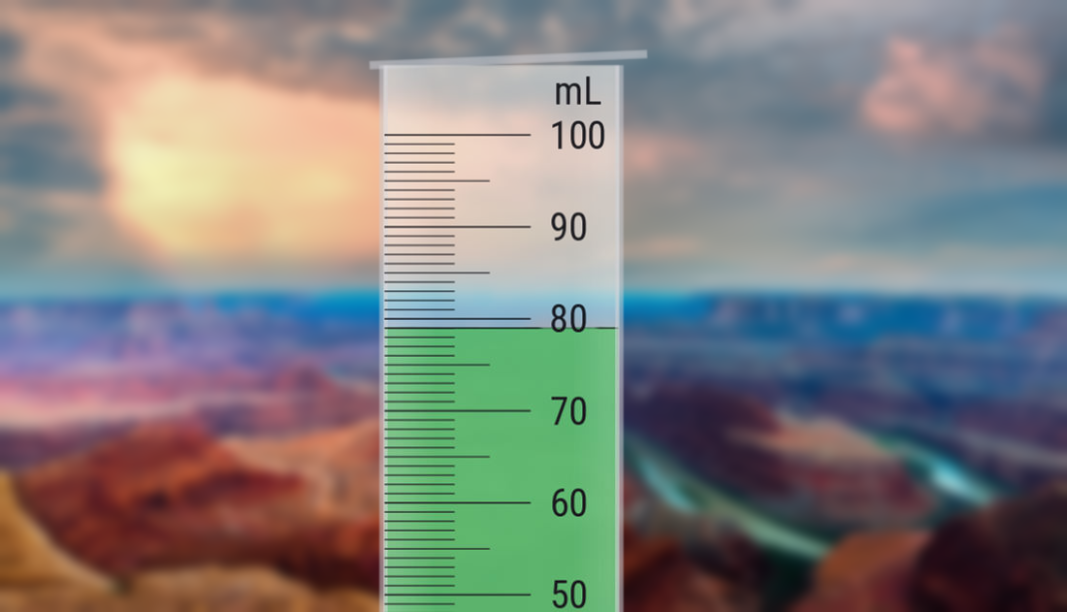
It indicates {"value": 79, "unit": "mL"}
